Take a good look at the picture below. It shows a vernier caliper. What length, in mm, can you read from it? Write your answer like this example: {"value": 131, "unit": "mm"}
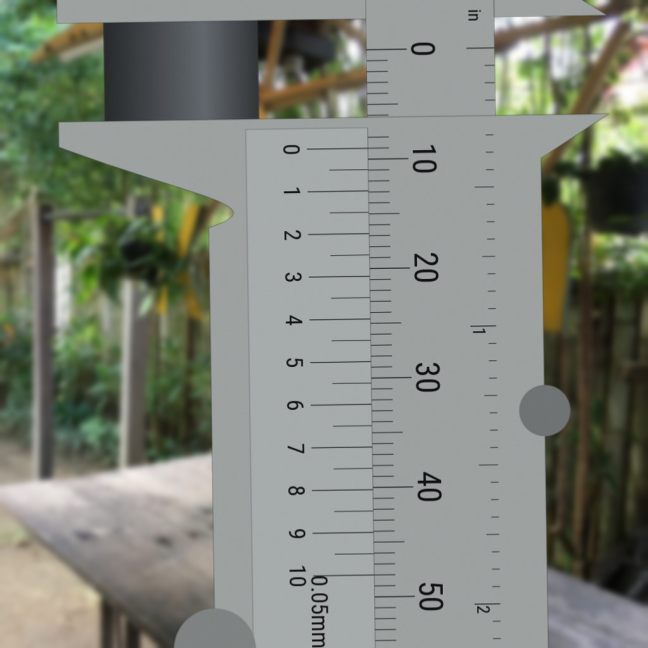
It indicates {"value": 9.0, "unit": "mm"}
